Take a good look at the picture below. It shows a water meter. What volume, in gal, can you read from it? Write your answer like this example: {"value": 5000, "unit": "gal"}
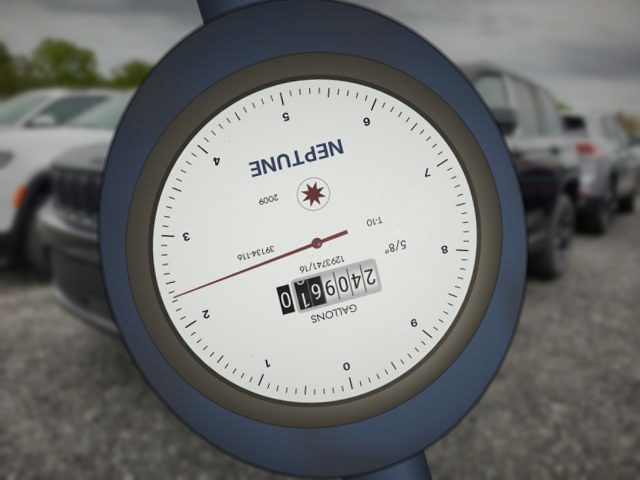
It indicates {"value": 2409612.3, "unit": "gal"}
